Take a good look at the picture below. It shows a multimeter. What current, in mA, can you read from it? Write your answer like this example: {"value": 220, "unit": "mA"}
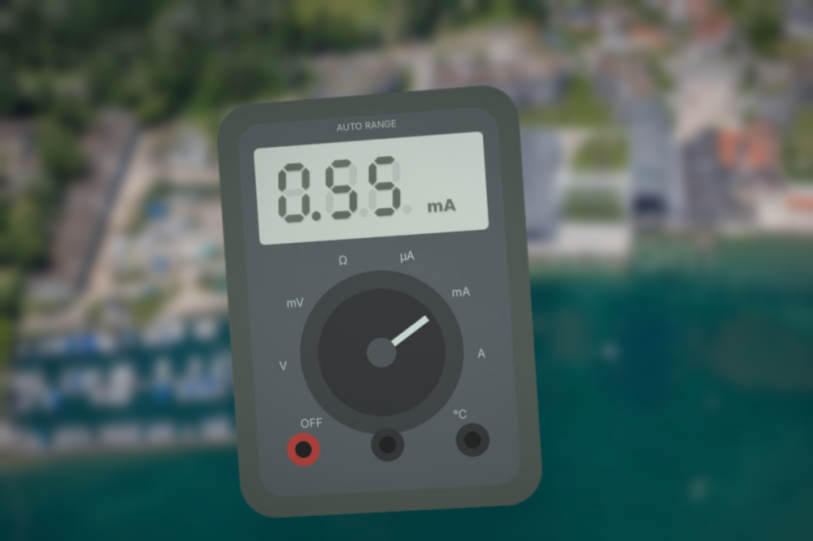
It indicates {"value": 0.55, "unit": "mA"}
